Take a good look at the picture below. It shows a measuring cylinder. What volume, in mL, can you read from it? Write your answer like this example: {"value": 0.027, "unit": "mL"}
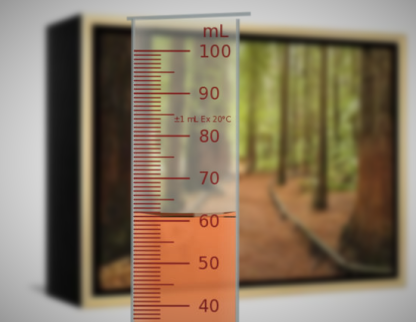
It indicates {"value": 61, "unit": "mL"}
